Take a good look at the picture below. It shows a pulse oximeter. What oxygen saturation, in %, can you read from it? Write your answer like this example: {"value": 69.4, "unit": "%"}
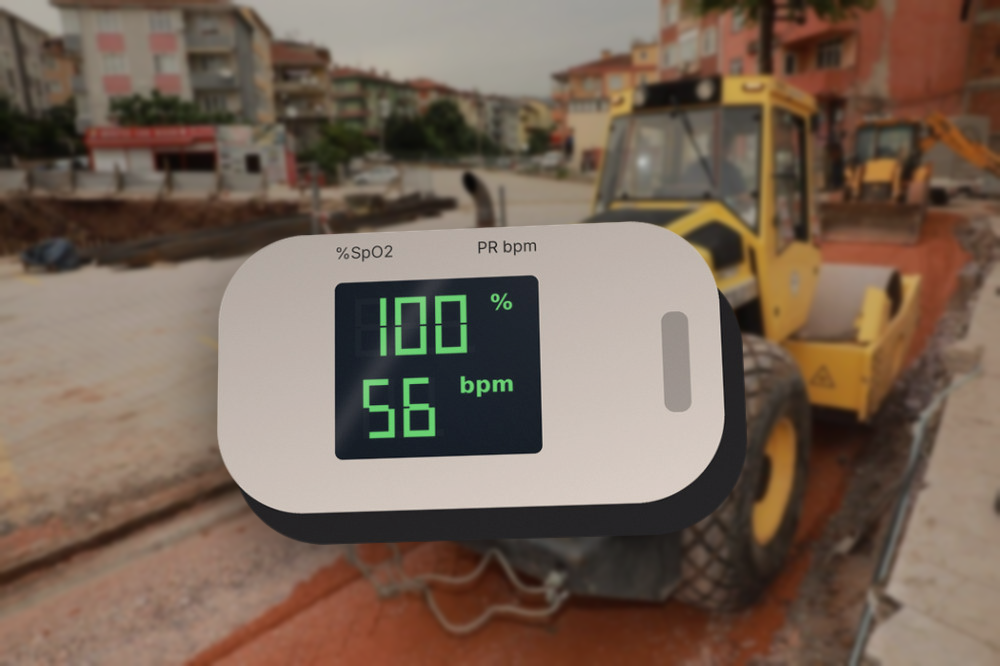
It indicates {"value": 100, "unit": "%"}
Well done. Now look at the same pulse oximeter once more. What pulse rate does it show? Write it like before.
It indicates {"value": 56, "unit": "bpm"}
